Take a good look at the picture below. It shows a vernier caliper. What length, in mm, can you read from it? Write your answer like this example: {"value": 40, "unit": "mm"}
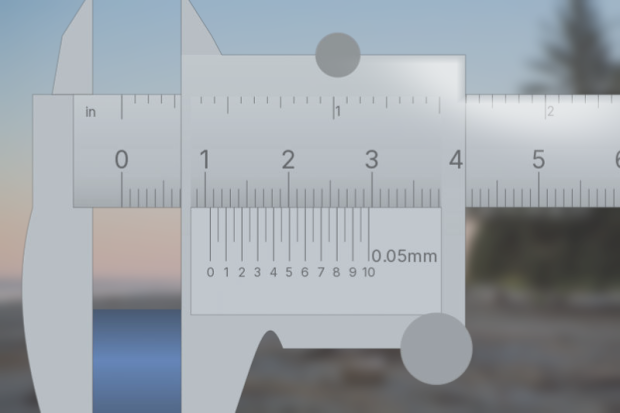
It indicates {"value": 10.6, "unit": "mm"}
